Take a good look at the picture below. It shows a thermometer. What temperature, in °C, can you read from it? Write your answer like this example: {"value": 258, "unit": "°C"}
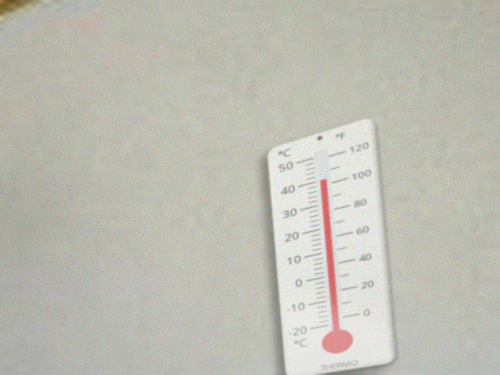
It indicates {"value": 40, "unit": "°C"}
